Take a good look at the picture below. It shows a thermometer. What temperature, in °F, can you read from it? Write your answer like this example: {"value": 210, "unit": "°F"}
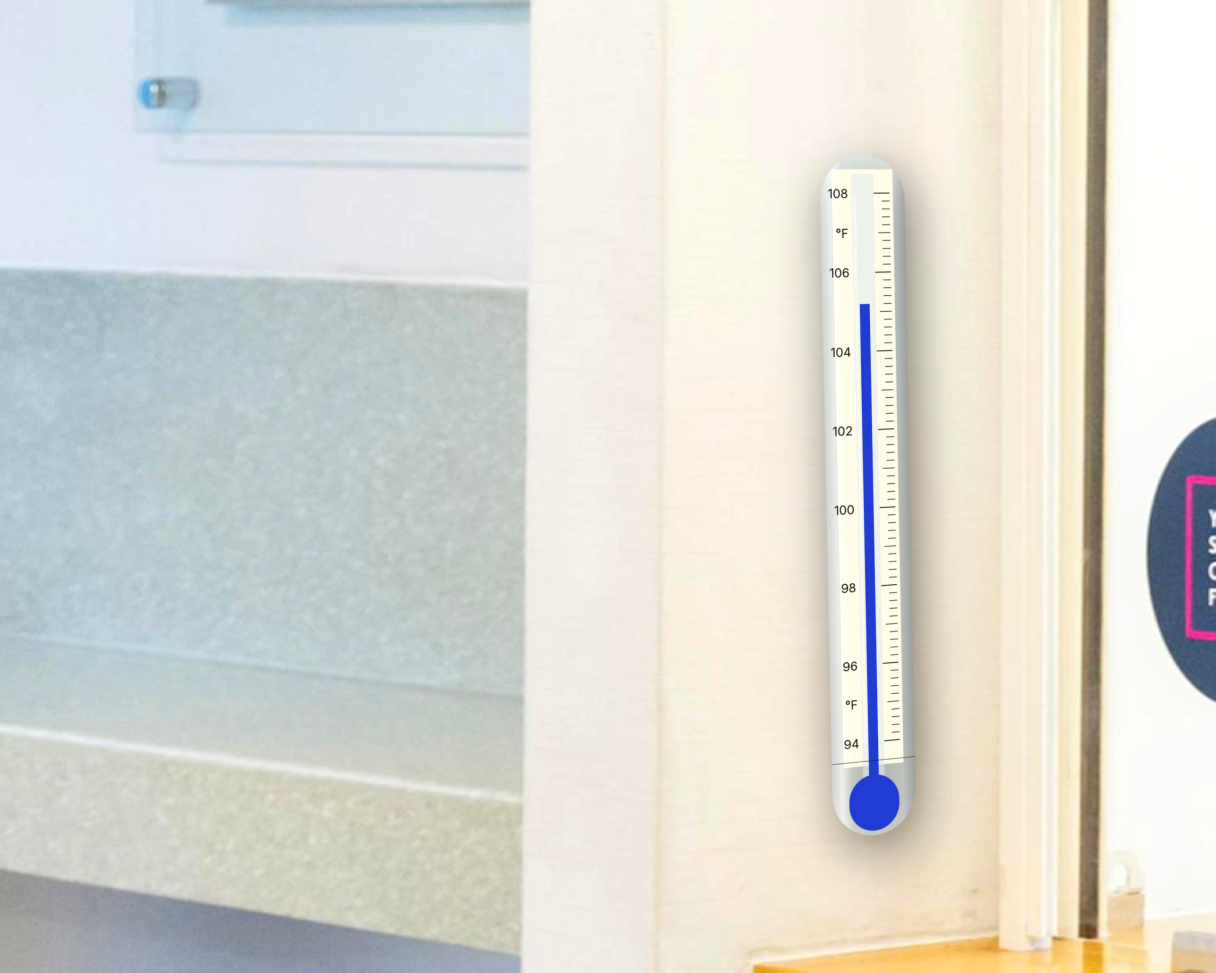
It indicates {"value": 105.2, "unit": "°F"}
